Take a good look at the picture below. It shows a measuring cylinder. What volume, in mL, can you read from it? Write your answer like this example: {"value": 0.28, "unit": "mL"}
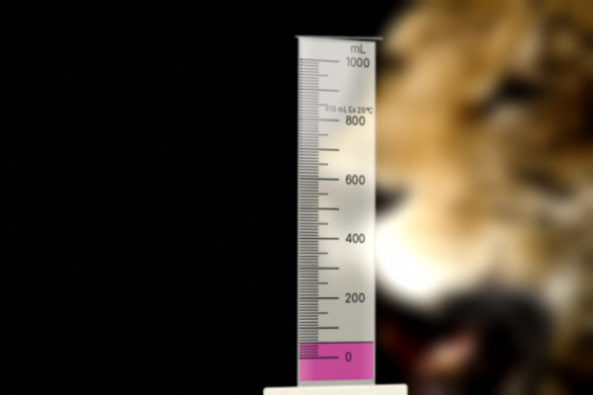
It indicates {"value": 50, "unit": "mL"}
